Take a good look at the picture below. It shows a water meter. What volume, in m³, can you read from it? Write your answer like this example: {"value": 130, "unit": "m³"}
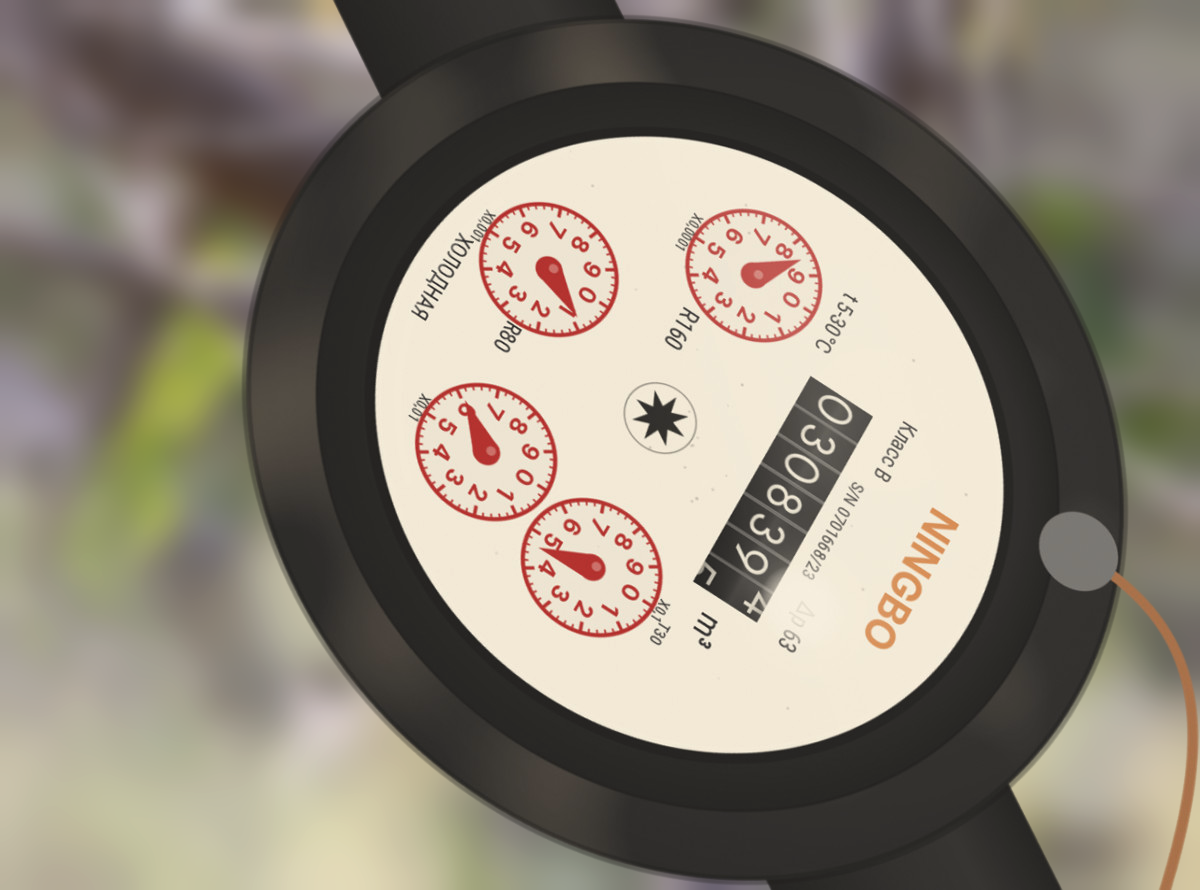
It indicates {"value": 308394.4608, "unit": "m³"}
